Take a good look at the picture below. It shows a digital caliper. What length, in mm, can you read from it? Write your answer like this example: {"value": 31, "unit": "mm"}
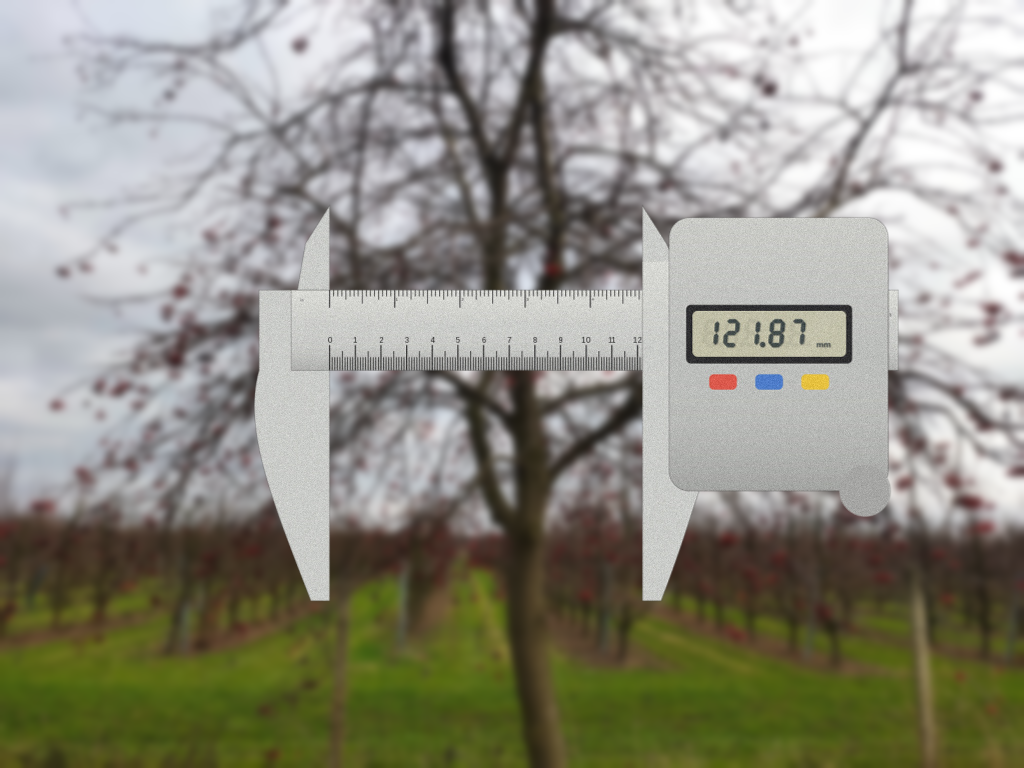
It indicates {"value": 121.87, "unit": "mm"}
